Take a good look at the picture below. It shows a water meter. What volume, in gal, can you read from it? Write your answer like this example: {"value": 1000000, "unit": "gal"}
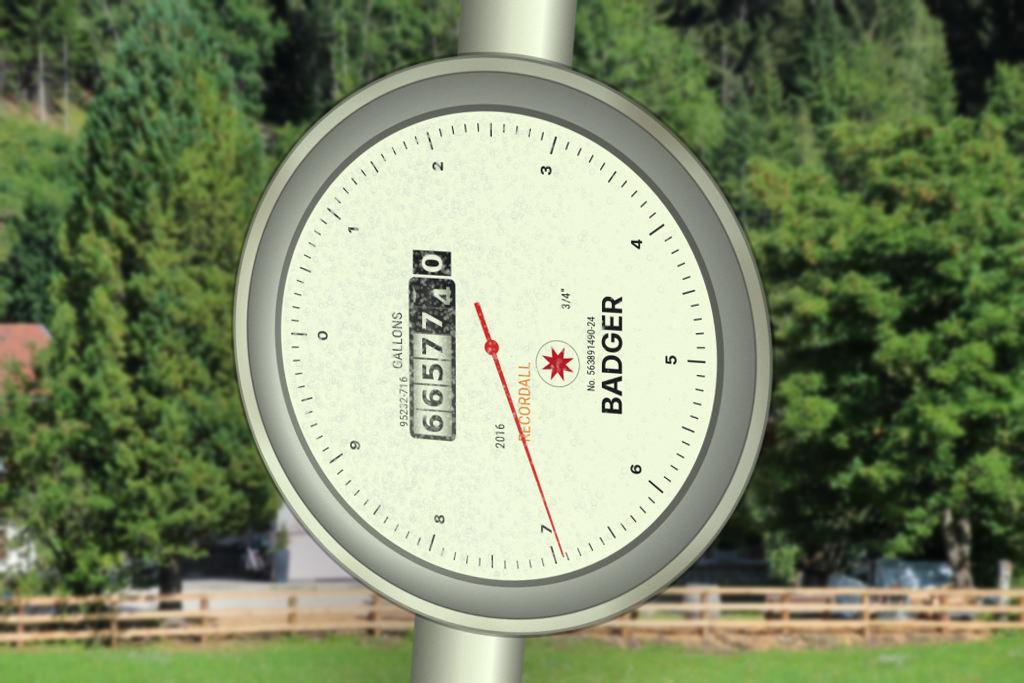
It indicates {"value": 6657736.9, "unit": "gal"}
